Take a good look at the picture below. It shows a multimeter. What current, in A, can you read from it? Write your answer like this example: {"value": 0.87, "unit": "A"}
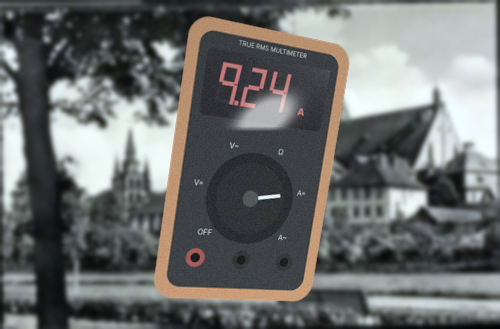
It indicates {"value": 9.24, "unit": "A"}
